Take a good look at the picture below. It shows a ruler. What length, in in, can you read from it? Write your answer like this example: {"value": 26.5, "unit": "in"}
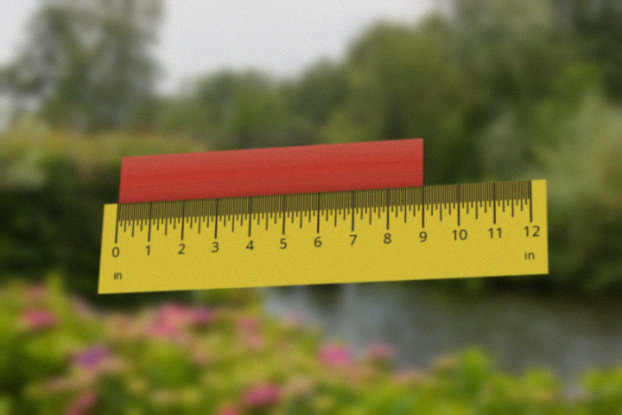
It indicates {"value": 9, "unit": "in"}
